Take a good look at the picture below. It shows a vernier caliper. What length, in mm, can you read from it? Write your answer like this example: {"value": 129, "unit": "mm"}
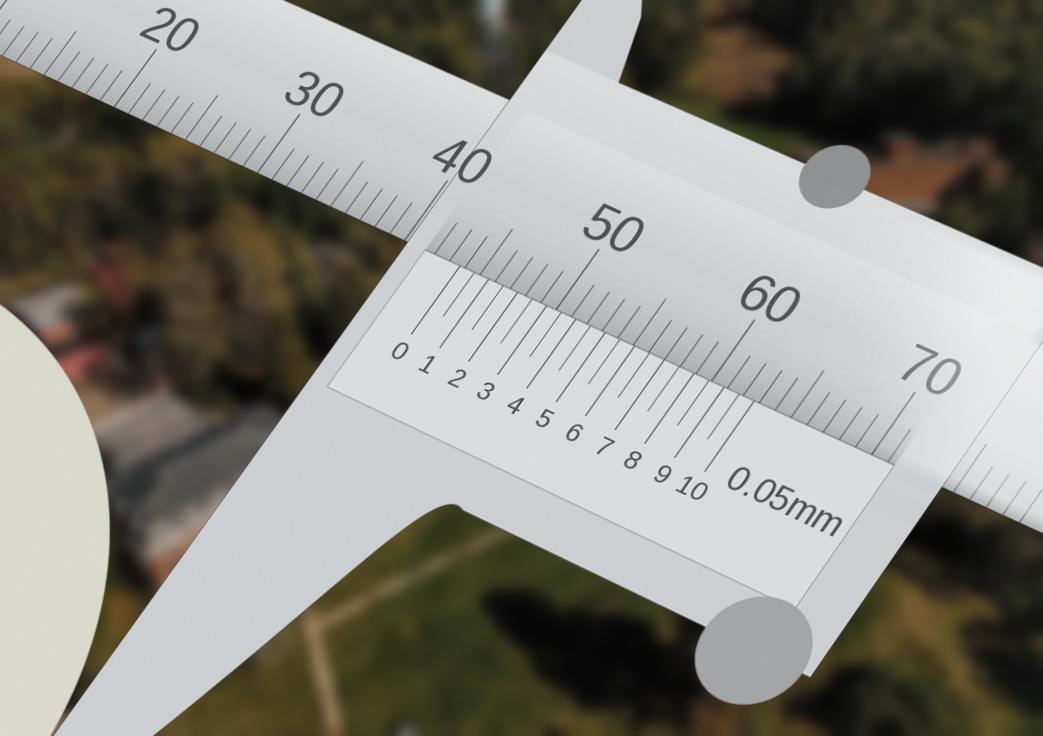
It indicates {"value": 43.7, "unit": "mm"}
